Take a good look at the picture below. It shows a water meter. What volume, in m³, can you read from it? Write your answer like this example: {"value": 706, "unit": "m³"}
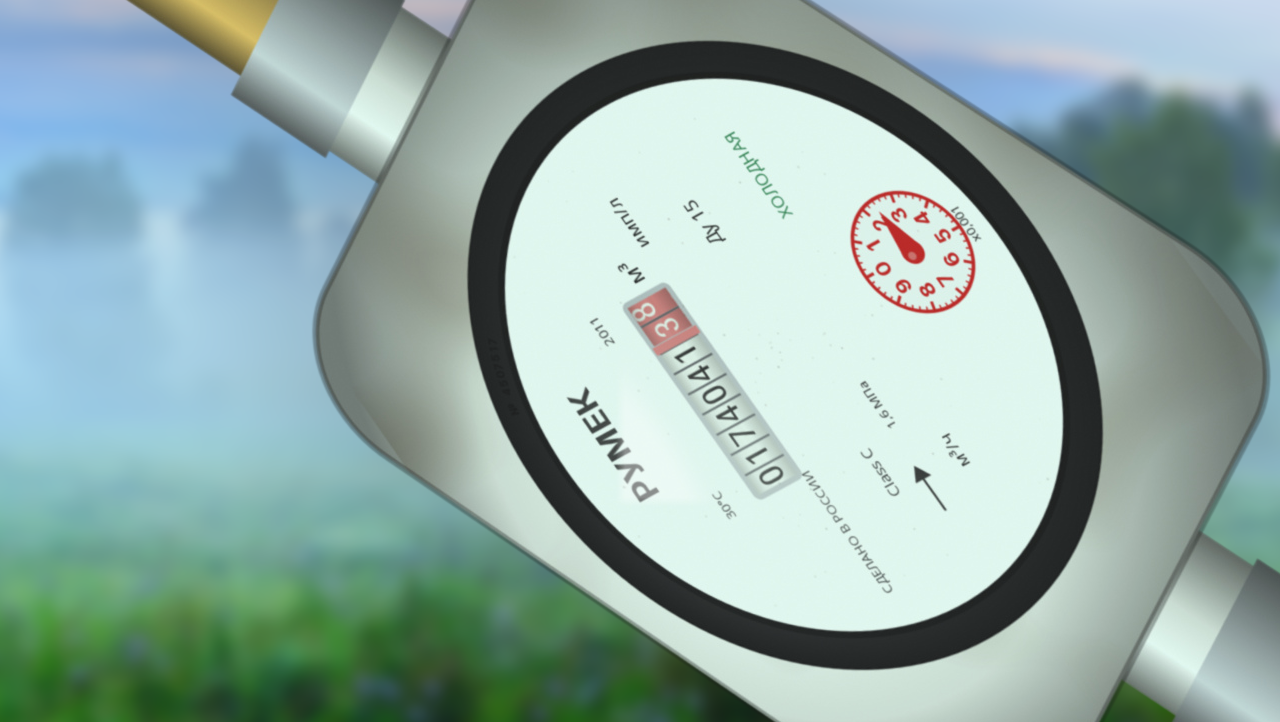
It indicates {"value": 174041.382, "unit": "m³"}
